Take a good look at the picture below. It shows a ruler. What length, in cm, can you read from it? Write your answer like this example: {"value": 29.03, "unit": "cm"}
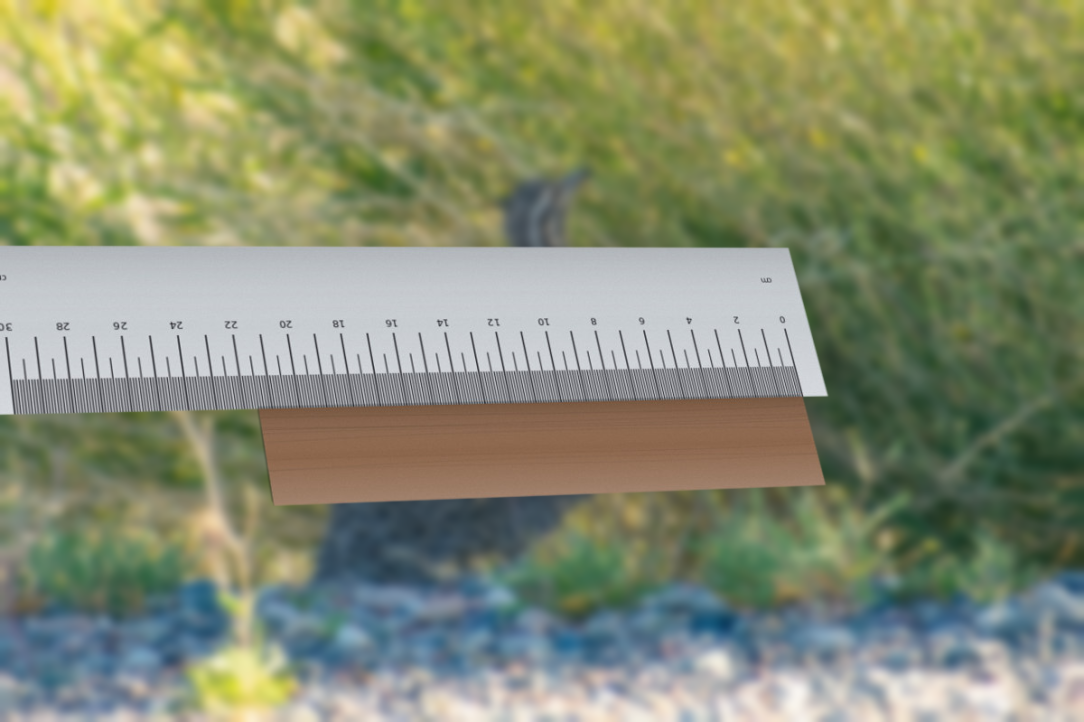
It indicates {"value": 21.5, "unit": "cm"}
